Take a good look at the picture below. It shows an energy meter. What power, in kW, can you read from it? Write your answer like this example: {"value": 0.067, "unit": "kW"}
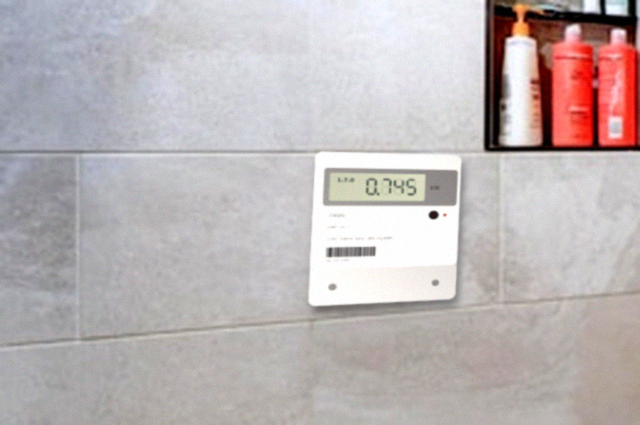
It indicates {"value": 0.745, "unit": "kW"}
